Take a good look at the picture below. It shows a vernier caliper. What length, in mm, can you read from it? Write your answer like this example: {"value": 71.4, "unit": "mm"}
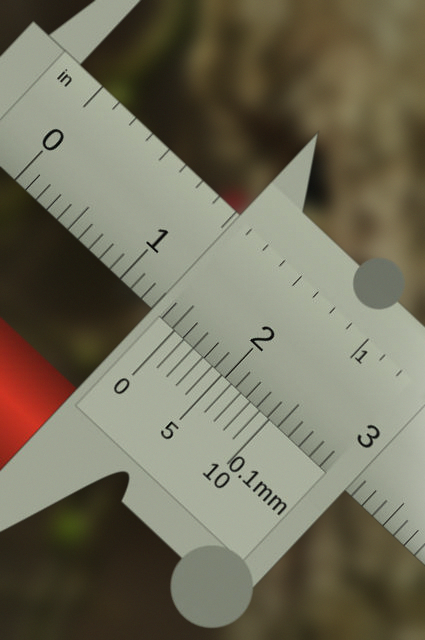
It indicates {"value": 15.2, "unit": "mm"}
